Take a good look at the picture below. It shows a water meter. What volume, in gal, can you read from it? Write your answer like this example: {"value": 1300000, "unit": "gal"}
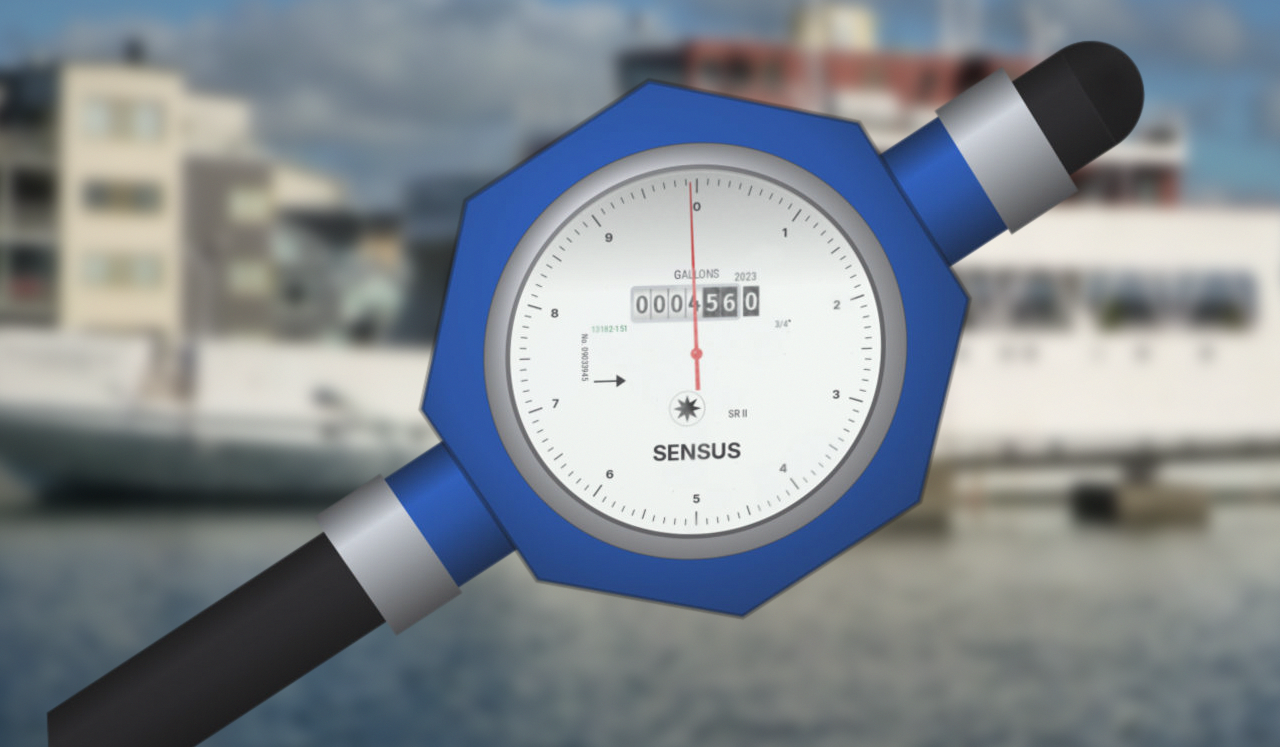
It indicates {"value": 4559.9, "unit": "gal"}
